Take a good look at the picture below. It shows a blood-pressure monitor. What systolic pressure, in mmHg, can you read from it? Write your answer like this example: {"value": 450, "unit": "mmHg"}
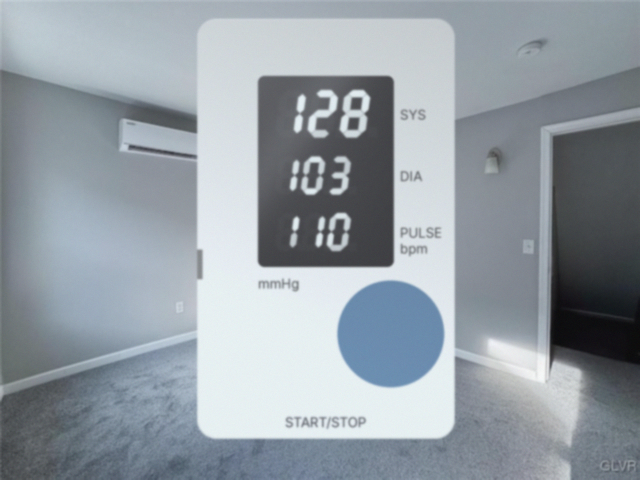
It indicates {"value": 128, "unit": "mmHg"}
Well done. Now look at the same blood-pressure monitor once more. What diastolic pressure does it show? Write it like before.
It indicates {"value": 103, "unit": "mmHg"}
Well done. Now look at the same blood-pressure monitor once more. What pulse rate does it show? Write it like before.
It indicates {"value": 110, "unit": "bpm"}
